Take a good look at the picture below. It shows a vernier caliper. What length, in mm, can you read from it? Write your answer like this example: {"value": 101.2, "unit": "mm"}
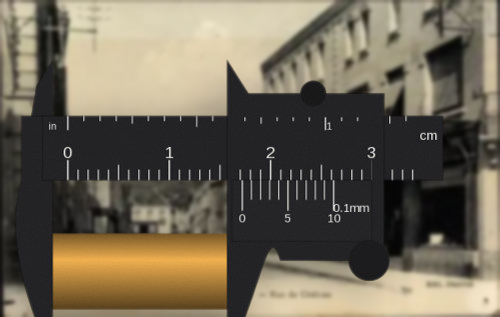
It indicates {"value": 17.2, "unit": "mm"}
